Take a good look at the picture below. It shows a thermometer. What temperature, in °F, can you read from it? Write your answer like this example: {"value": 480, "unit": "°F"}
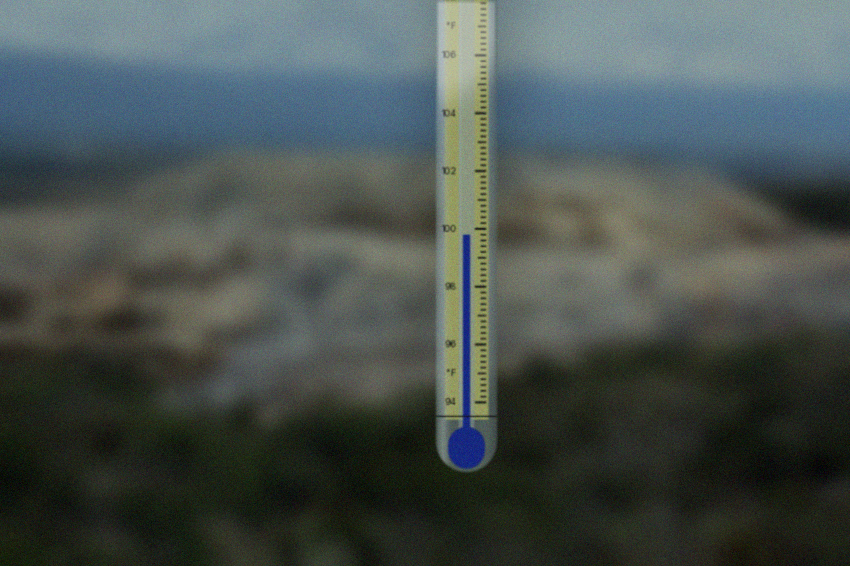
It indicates {"value": 99.8, "unit": "°F"}
